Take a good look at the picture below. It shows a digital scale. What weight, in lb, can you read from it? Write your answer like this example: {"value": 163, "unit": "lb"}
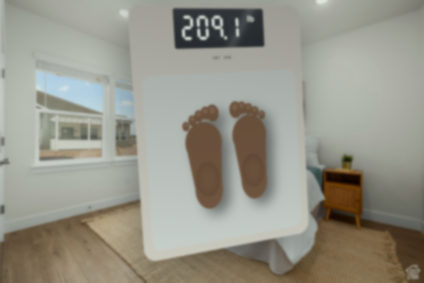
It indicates {"value": 209.1, "unit": "lb"}
